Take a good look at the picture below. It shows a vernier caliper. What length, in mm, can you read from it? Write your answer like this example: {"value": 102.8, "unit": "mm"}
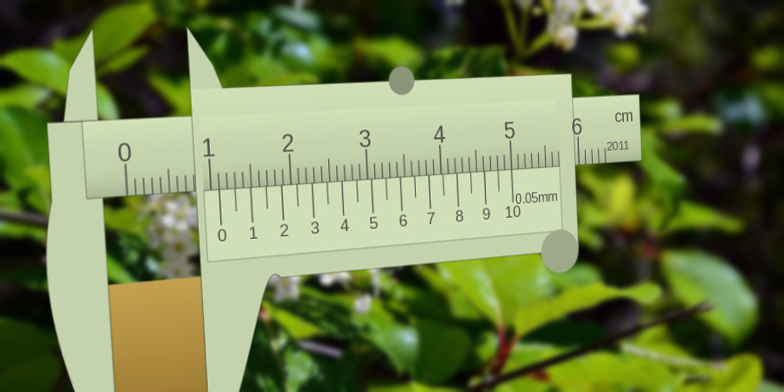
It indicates {"value": 11.0, "unit": "mm"}
